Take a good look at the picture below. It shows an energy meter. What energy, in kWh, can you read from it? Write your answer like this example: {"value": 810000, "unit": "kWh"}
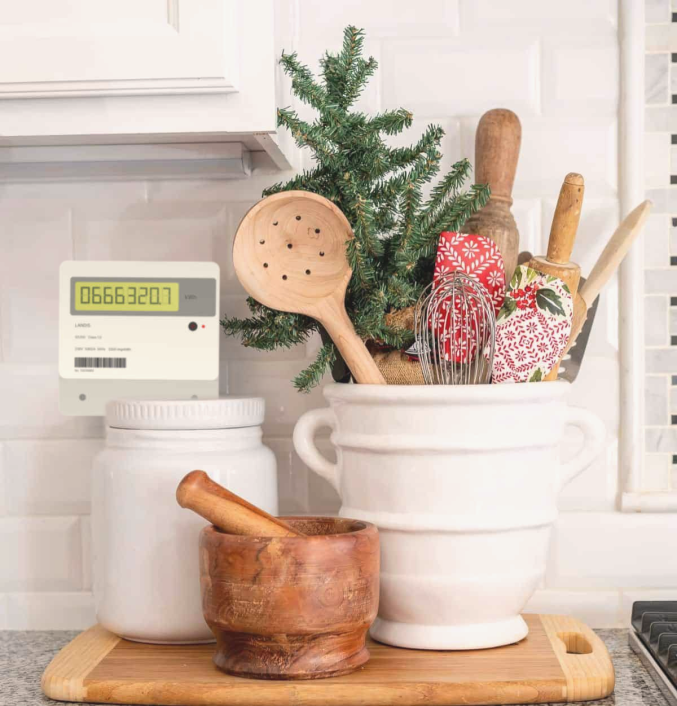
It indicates {"value": 666320.7, "unit": "kWh"}
